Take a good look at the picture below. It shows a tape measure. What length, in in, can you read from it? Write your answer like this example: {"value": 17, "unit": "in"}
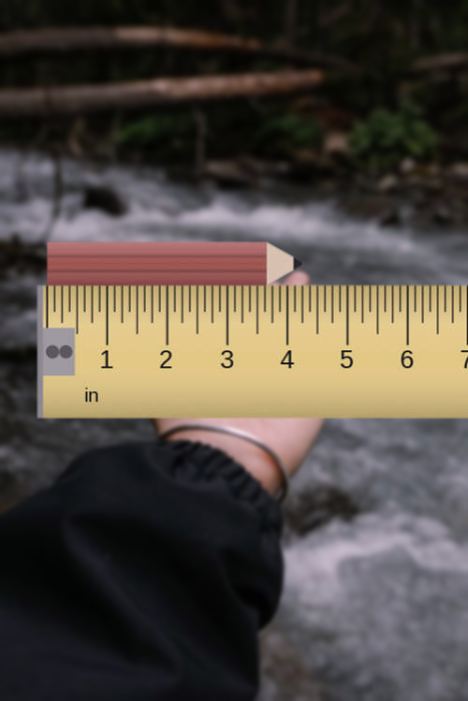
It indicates {"value": 4.25, "unit": "in"}
